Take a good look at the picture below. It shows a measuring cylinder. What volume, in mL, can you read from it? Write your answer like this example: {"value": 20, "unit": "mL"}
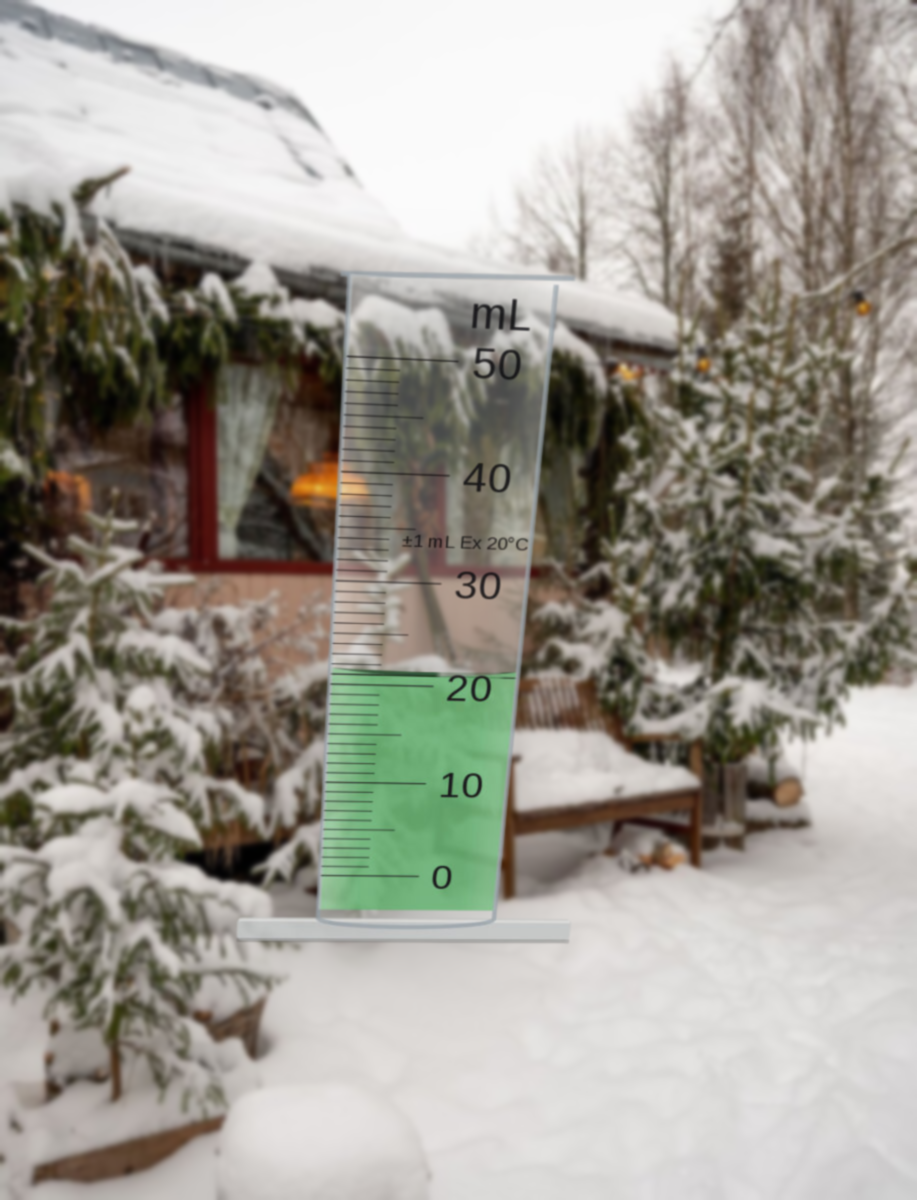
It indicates {"value": 21, "unit": "mL"}
